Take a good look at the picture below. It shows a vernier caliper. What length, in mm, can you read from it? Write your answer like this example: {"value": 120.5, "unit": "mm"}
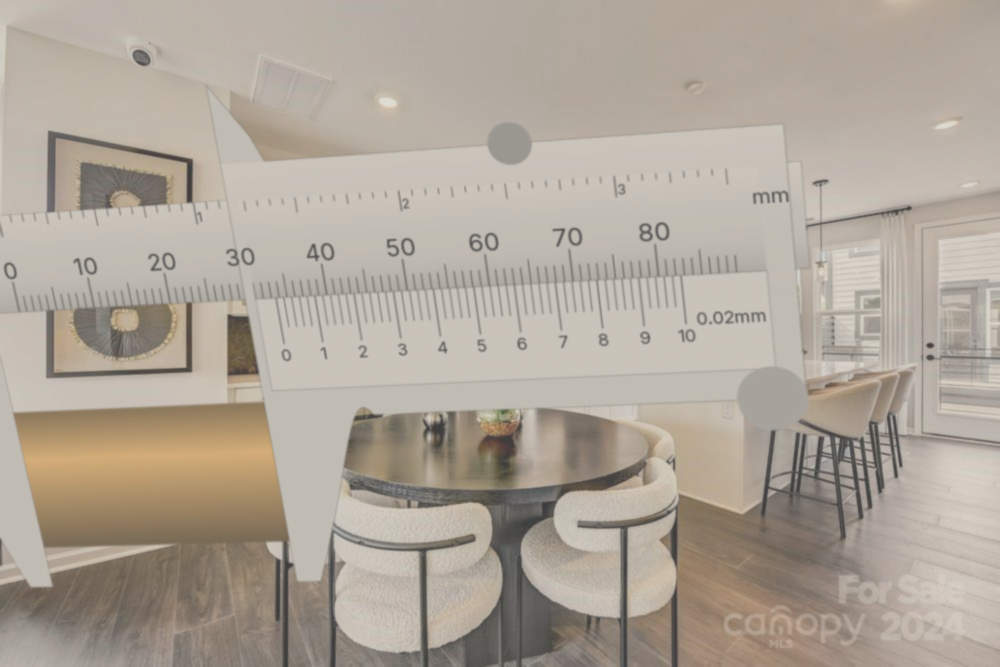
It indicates {"value": 33.6, "unit": "mm"}
